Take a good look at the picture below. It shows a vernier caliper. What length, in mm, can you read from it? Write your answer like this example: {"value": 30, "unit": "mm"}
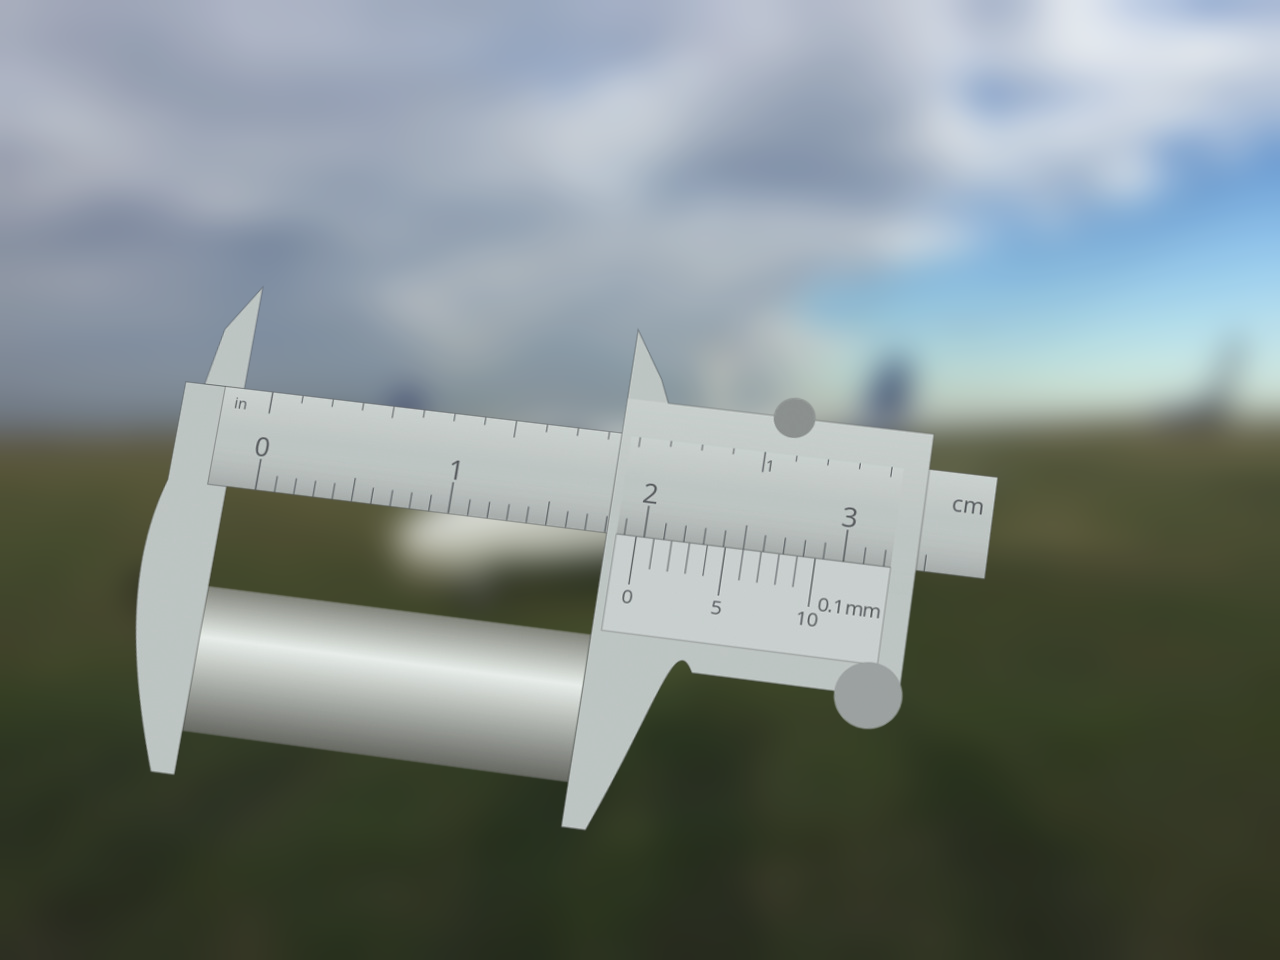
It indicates {"value": 19.6, "unit": "mm"}
